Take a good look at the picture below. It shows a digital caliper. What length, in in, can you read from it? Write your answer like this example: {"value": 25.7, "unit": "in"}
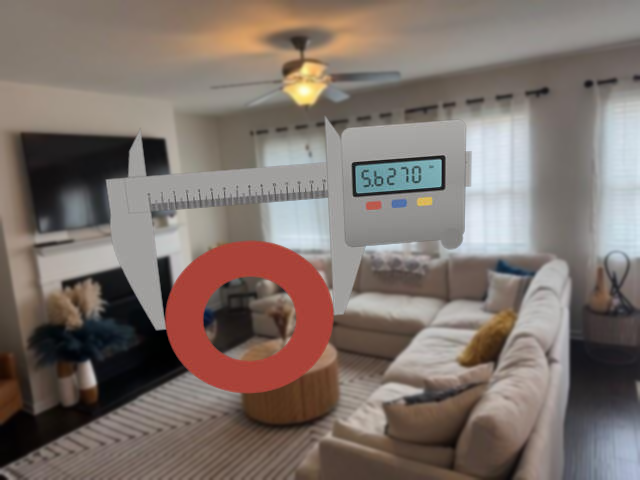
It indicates {"value": 5.6270, "unit": "in"}
